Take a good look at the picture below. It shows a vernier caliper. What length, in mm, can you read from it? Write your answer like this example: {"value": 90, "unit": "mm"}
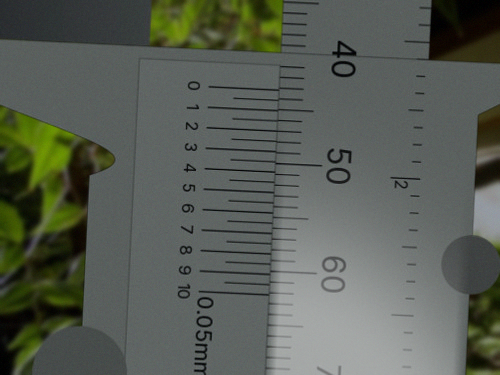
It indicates {"value": 43.2, "unit": "mm"}
